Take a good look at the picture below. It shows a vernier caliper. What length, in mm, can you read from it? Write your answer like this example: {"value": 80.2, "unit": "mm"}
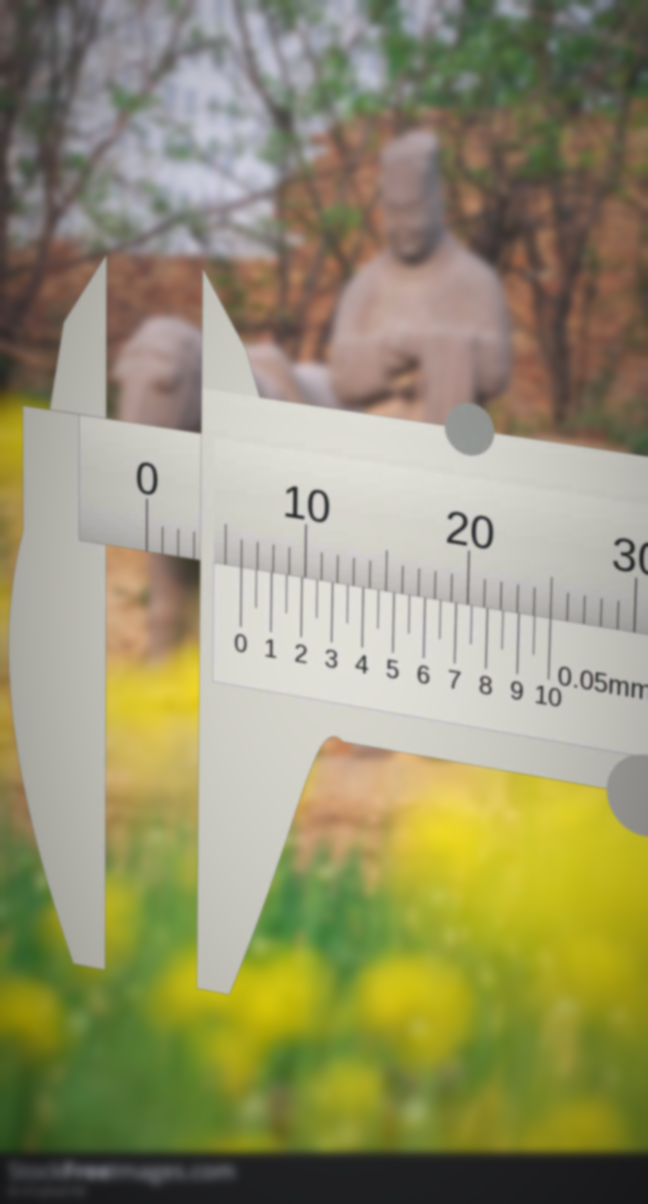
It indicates {"value": 6.0, "unit": "mm"}
